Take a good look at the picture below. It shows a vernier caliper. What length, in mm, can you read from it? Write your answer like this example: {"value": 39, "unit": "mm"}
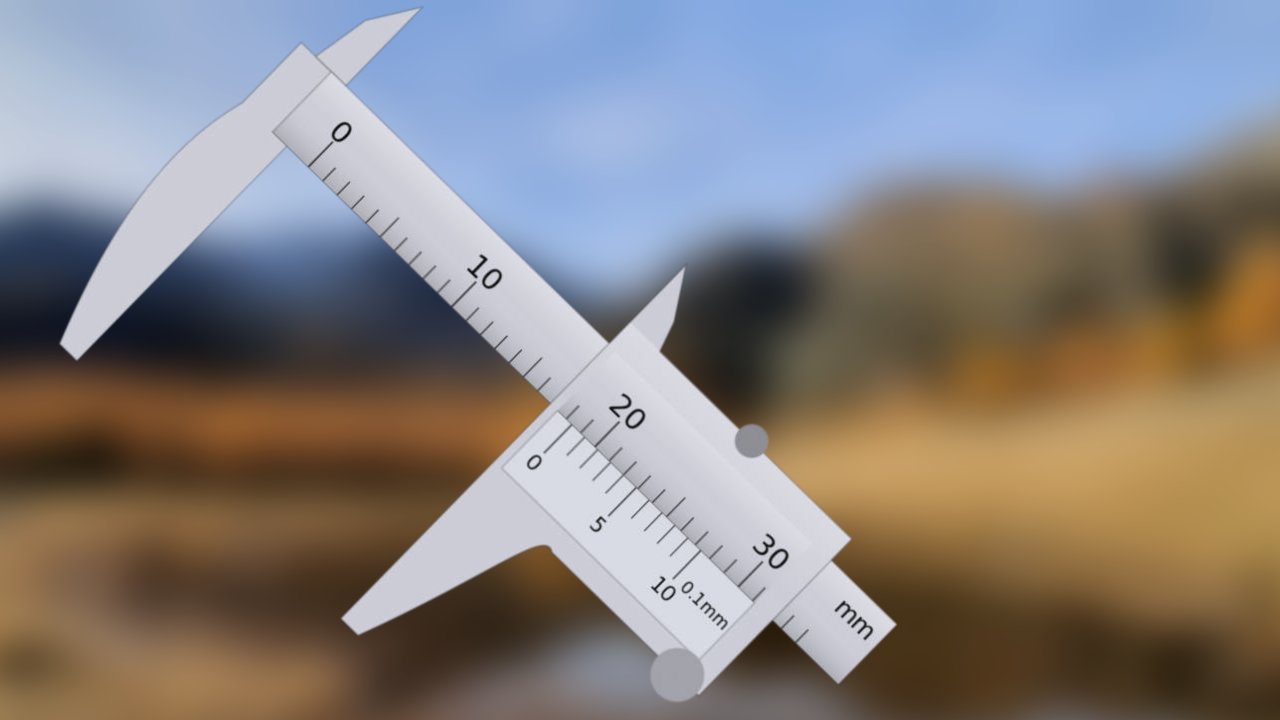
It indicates {"value": 18.4, "unit": "mm"}
